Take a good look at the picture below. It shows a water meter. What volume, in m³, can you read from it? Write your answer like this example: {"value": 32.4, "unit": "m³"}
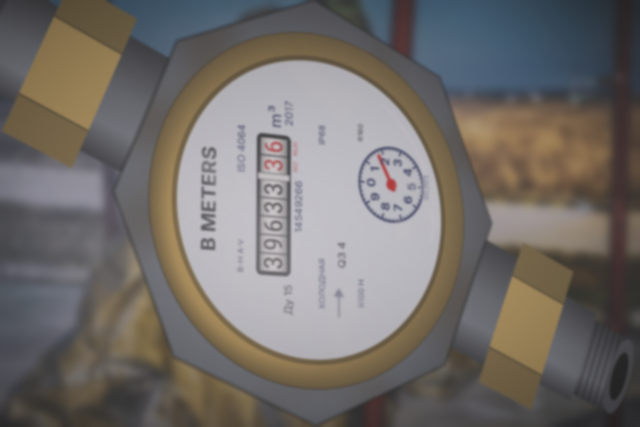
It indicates {"value": 39633.361, "unit": "m³"}
